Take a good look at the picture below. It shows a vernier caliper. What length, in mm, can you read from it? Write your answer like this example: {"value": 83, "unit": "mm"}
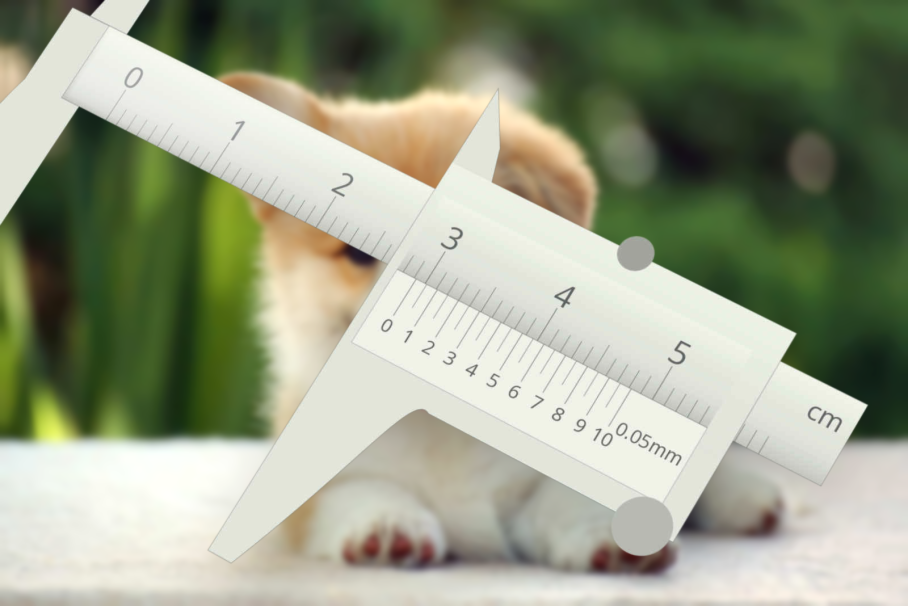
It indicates {"value": 29.2, "unit": "mm"}
